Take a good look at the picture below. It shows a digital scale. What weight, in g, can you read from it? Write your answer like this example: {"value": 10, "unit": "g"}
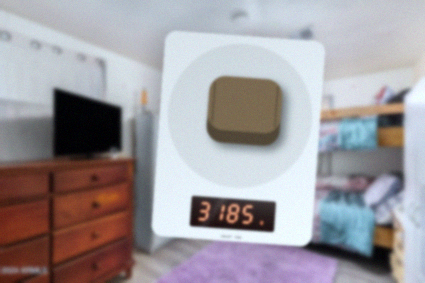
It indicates {"value": 3185, "unit": "g"}
